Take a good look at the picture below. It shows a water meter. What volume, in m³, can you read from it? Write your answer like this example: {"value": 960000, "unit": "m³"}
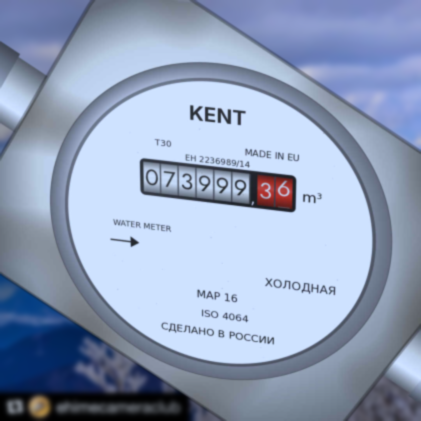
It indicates {"value": 73999.36, "unit": "m³"}
